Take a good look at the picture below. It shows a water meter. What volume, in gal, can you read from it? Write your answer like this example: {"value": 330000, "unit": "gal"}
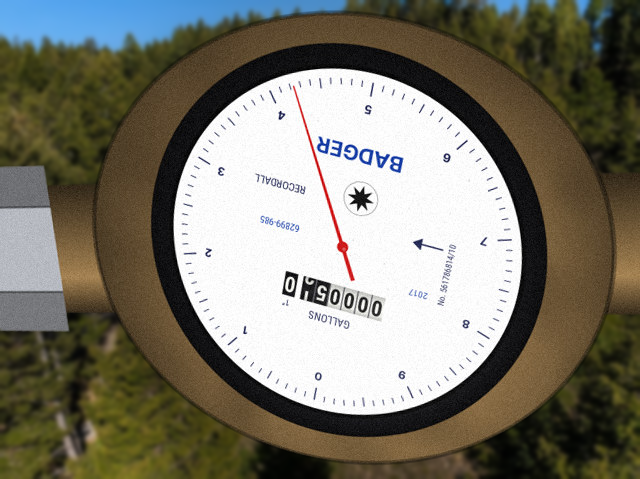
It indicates {"value": 514.2, "unit": "gal"}
